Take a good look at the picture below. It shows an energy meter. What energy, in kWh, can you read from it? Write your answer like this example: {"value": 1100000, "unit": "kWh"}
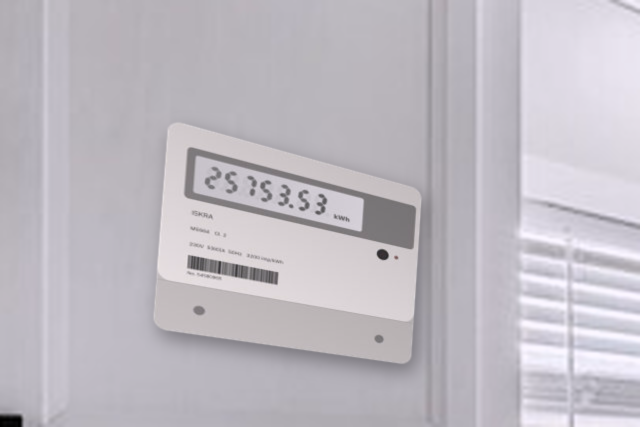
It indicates {"value": 25753.53, "unit": "kWh"}
